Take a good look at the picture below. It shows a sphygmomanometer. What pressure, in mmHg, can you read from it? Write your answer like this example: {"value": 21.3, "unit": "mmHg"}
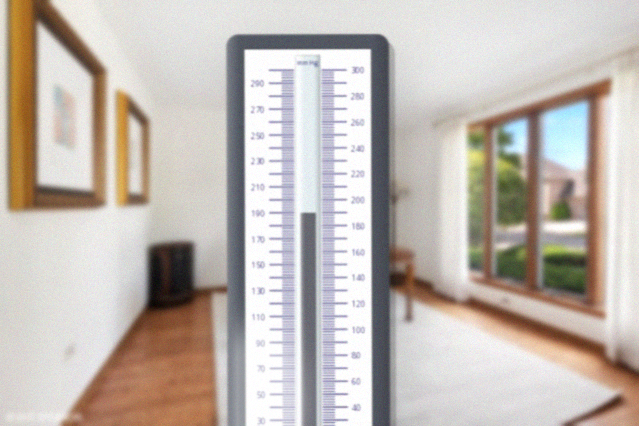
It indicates {"value": 190, "unit": "mmHg"}
